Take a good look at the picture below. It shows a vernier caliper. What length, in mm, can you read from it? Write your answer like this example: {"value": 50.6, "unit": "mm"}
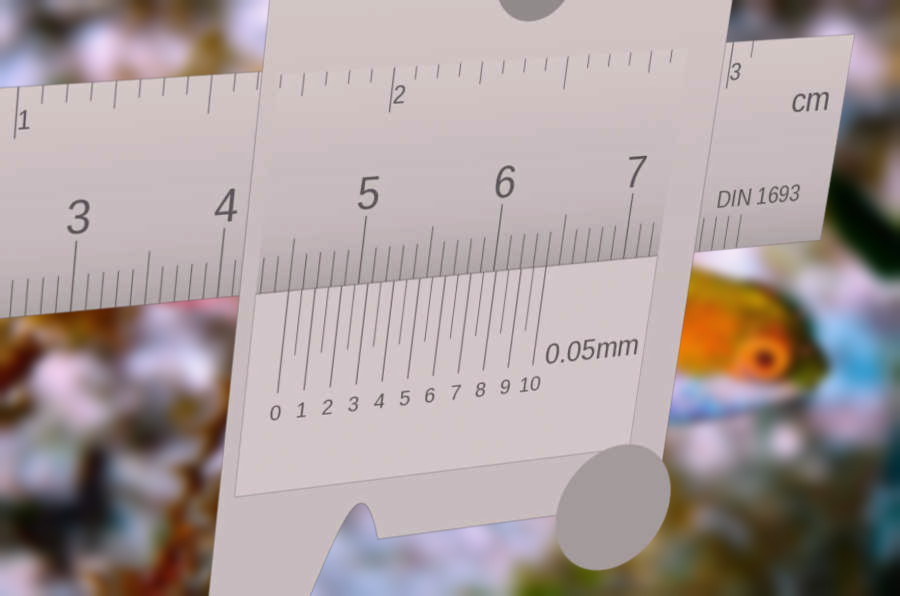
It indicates {"value": 45.0, "unit": "mm"}
